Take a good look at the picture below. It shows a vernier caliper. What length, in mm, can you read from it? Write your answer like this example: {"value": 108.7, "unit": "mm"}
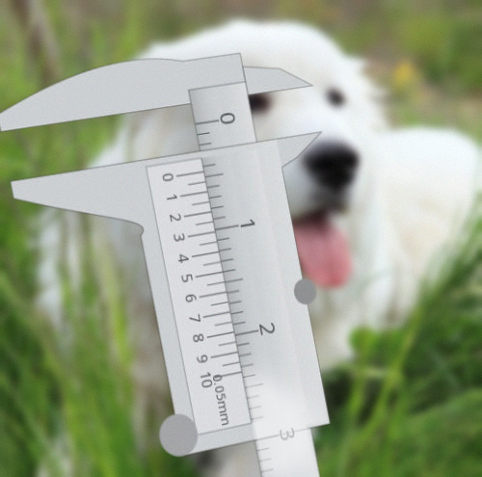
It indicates {"value": 4.5, "unit": "mm"}
